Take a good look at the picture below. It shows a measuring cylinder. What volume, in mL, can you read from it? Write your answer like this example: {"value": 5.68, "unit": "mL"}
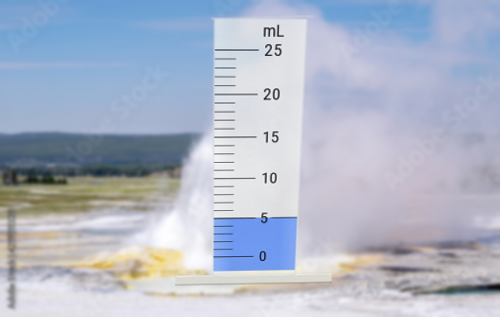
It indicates {"value": 5, "unit": "mL"}
